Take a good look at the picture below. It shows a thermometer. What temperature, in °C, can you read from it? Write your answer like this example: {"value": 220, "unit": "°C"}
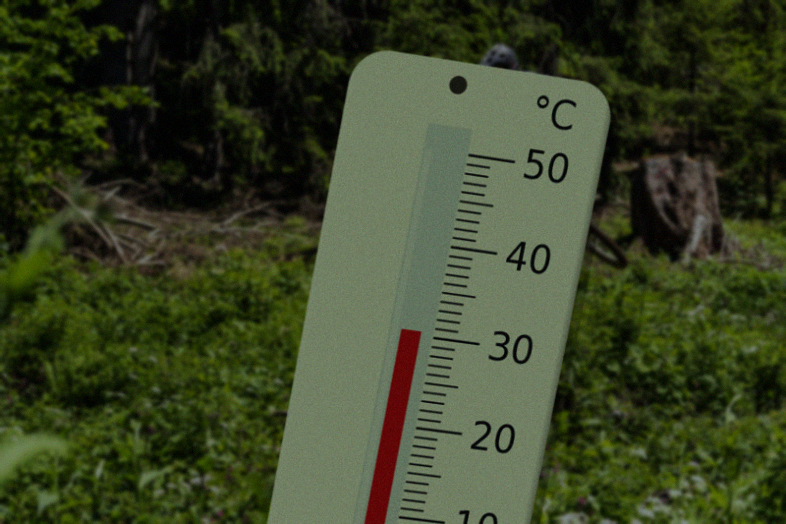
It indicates {"value": 30.5, "unit": "°C"}
